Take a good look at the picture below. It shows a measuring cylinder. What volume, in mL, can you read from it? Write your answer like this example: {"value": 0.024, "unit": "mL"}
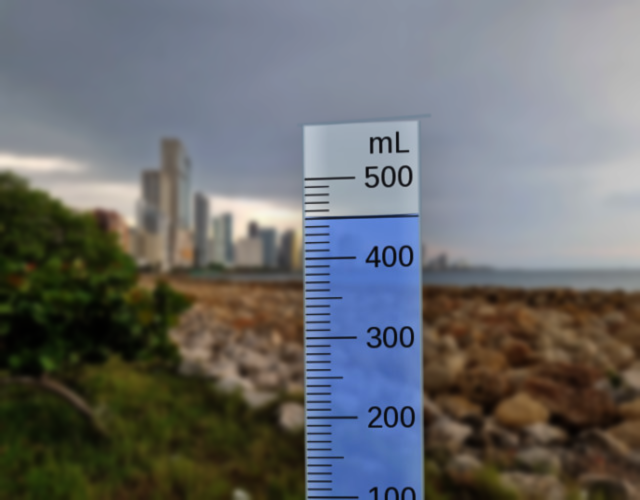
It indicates {"value": 450, "unit": "mL"}
